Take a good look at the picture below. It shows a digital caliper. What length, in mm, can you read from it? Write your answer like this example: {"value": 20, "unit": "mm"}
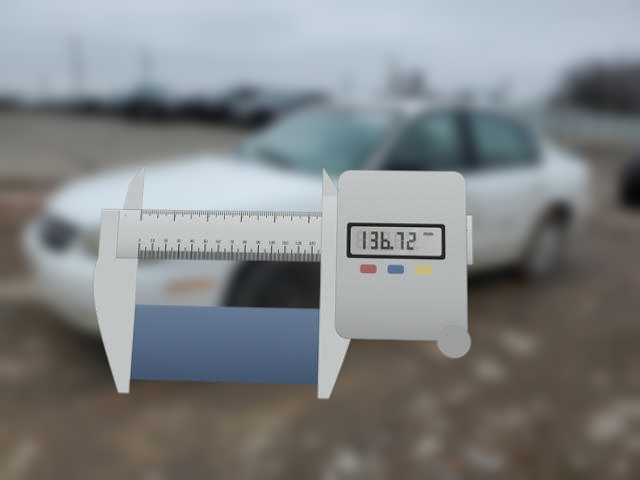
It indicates {"value": 136.72, "unit": "mm"}
